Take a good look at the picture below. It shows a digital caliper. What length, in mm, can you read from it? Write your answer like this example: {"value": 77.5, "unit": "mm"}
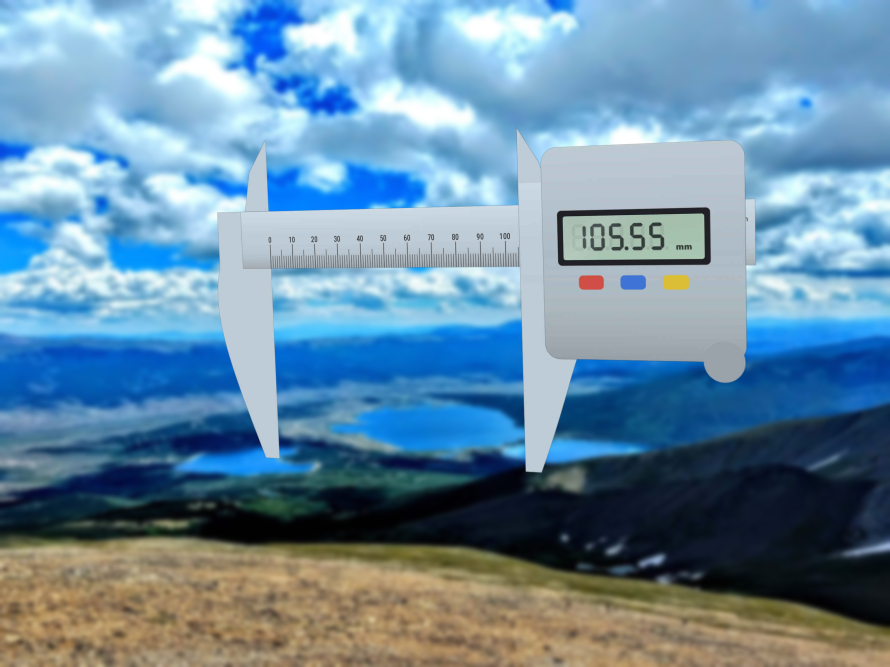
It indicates {"value": 105.55, "unit": "mm"}
